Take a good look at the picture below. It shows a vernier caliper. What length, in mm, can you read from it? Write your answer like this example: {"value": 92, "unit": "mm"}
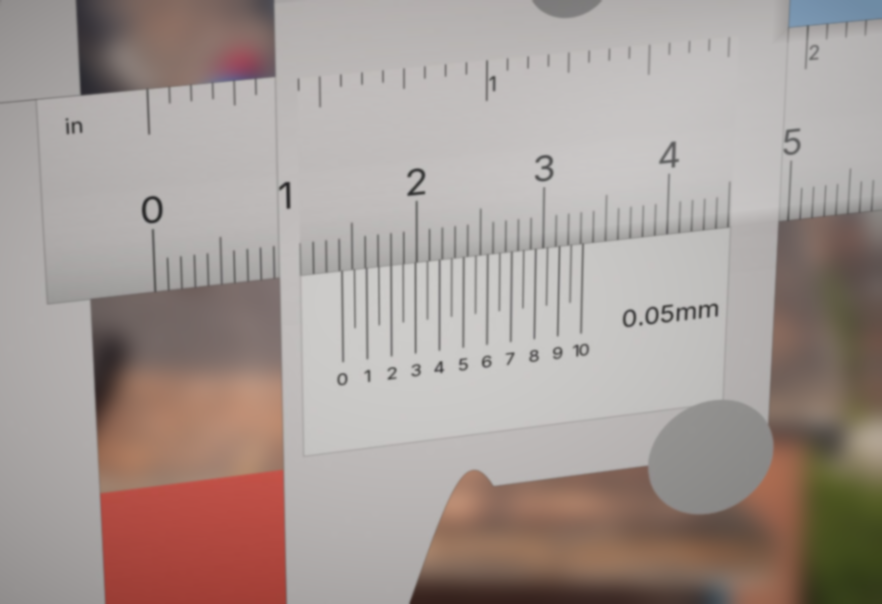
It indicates {"value": 14.2, "unit": "mm"}
